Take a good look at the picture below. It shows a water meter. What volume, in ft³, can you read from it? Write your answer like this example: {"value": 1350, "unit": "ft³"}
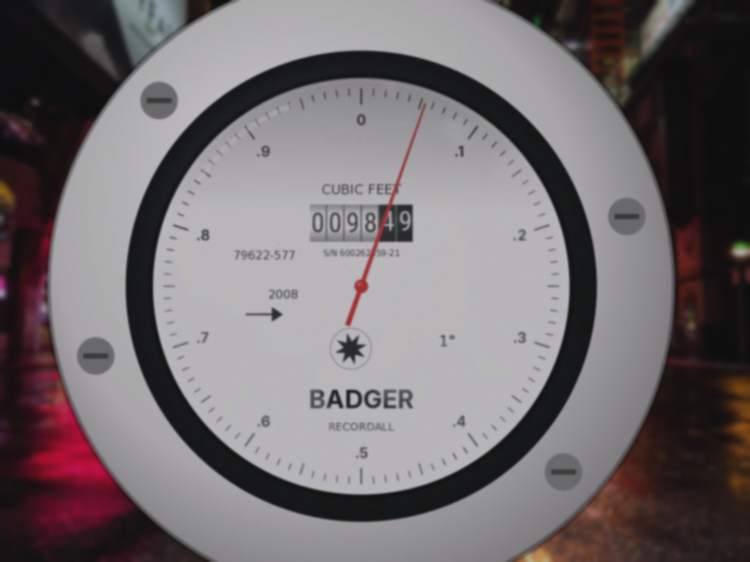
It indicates {"value": 9849.05, "unit": "ft³"}
